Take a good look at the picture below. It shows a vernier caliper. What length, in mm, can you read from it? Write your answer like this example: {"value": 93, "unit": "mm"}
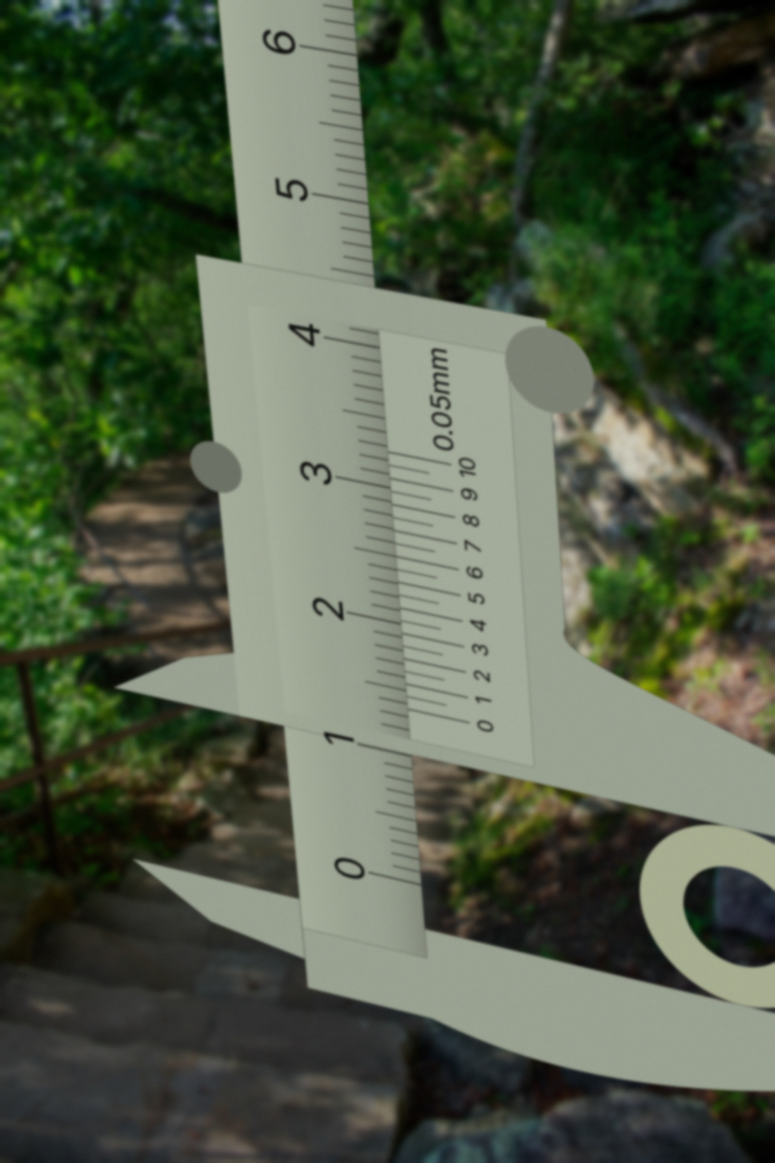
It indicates {"value": 13.6, "unit": "mm"}
